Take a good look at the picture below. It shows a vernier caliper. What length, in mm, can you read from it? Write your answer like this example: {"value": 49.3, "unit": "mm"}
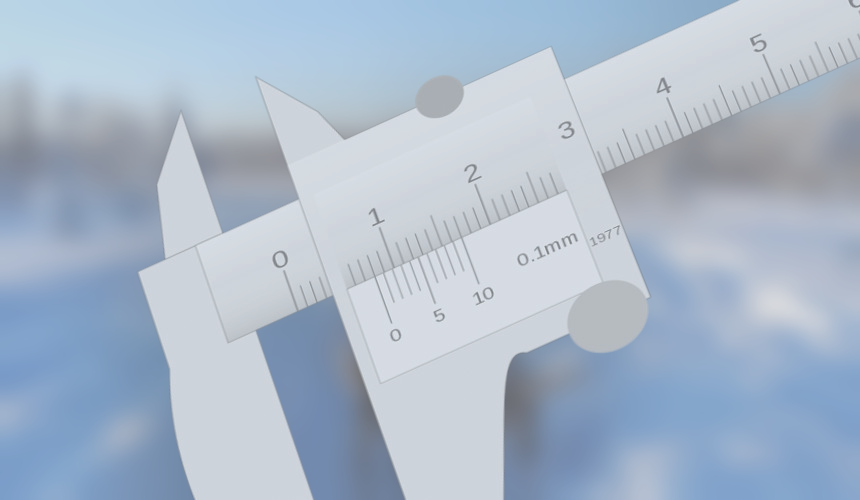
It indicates {"value": 8.0, "unit": "mm"}
